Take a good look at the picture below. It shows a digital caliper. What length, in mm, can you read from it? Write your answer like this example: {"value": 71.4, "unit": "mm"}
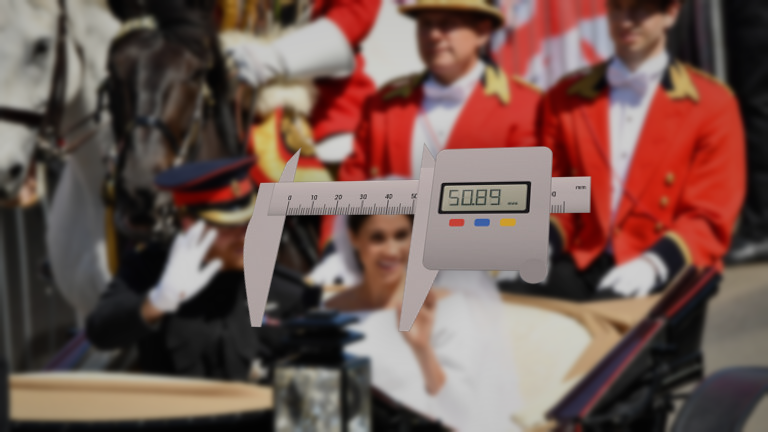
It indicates {"value": 50.89, "unit": "mm"}
